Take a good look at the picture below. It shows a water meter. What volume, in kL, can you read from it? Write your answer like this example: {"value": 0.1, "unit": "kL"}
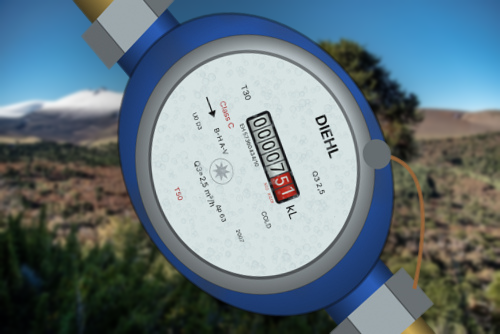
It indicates {"value": 7.51, "unit": "kL"}
